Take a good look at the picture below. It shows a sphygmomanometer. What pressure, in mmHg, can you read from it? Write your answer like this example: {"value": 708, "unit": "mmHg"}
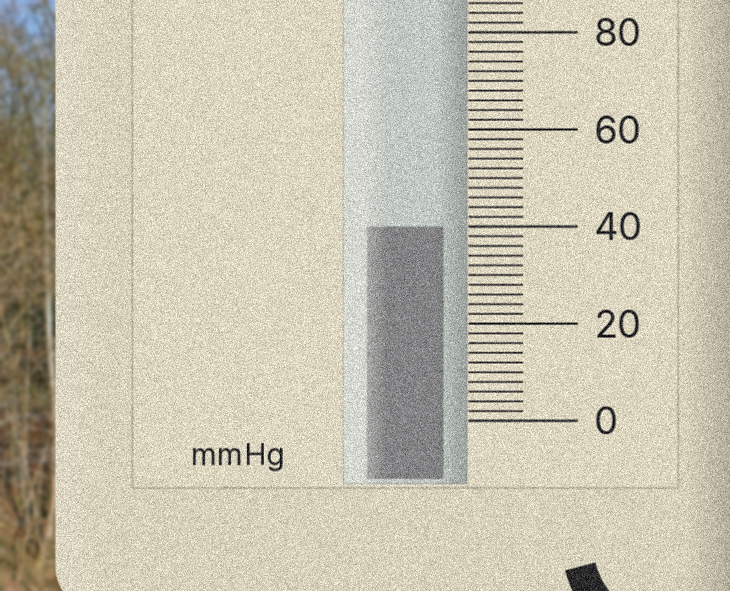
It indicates {"value": 40, "unit": "mmHg"}
